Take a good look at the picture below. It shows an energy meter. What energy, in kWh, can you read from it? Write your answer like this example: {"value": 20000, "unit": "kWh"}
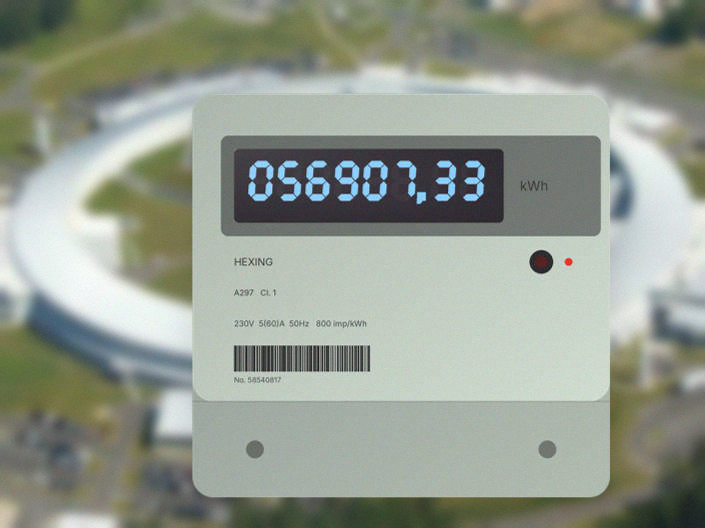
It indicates {"value": 56907.33, "unit": "kWh"}
